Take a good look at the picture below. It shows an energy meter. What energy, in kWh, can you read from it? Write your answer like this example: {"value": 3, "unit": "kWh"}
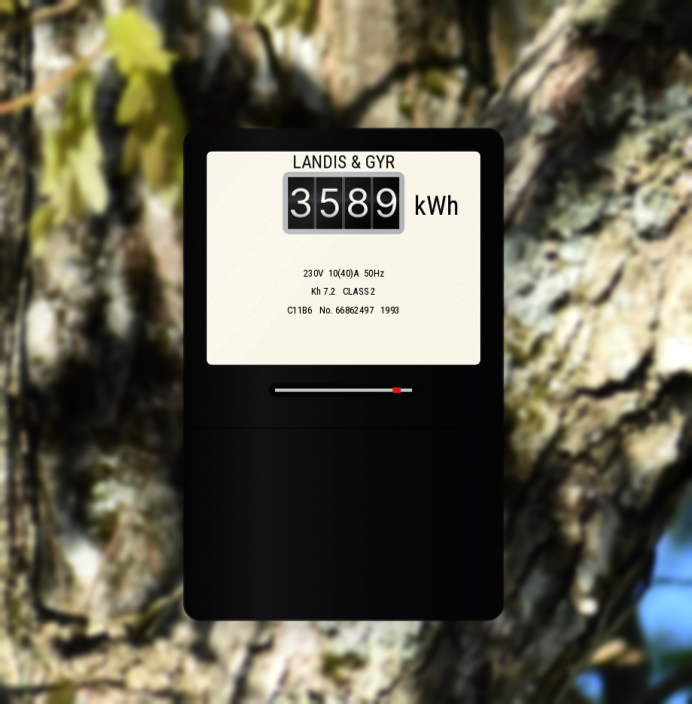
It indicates {"value": 3589, "unit": "kWh"}
